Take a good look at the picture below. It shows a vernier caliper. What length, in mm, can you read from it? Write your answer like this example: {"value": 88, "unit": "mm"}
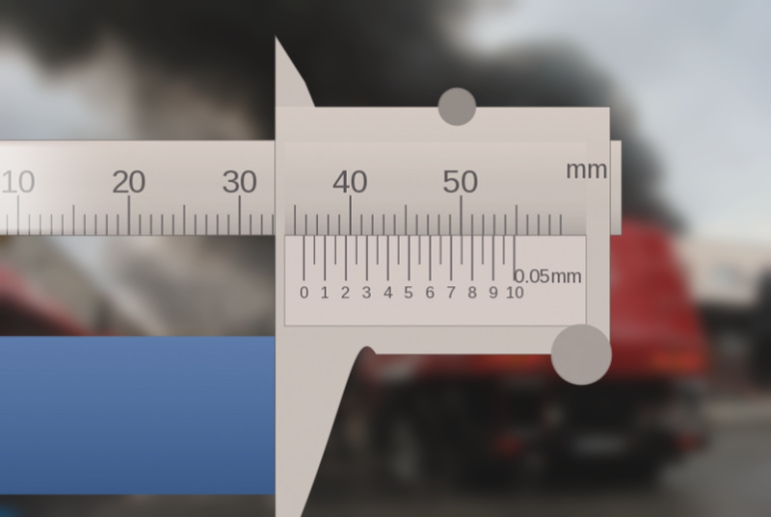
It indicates {"value": 35.8, "unit": "mm"}
